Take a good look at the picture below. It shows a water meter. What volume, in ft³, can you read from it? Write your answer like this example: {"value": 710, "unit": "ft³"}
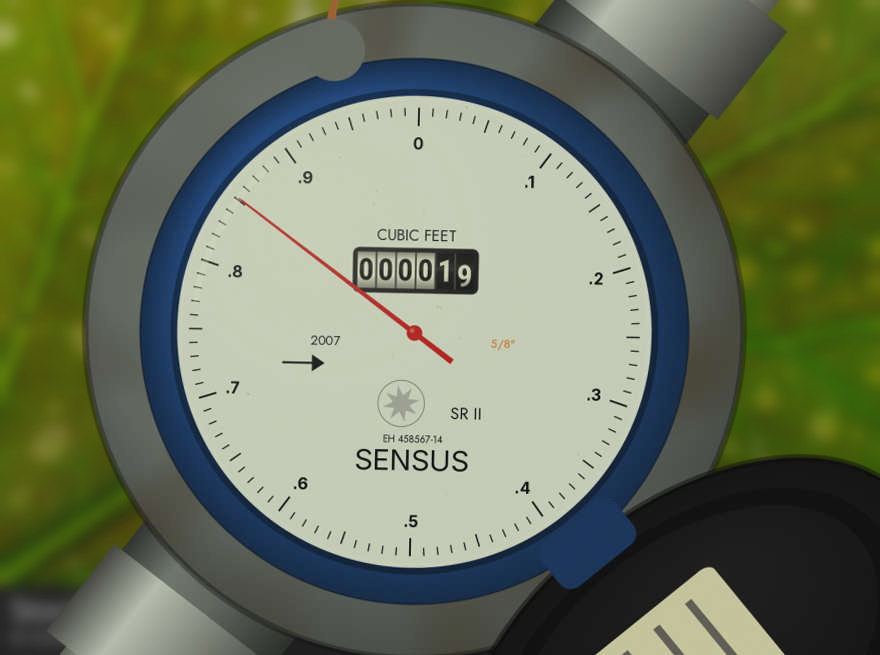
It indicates {"value": 18.85, "unit": "ft³"}
